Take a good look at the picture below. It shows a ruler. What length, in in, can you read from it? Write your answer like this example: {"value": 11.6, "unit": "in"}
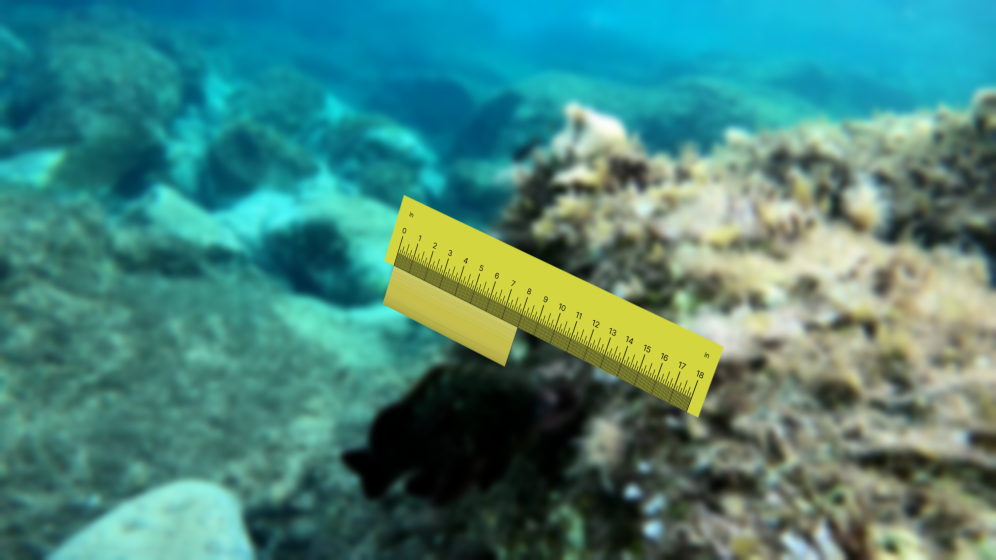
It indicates {"value": 8, "unit": "in"}
